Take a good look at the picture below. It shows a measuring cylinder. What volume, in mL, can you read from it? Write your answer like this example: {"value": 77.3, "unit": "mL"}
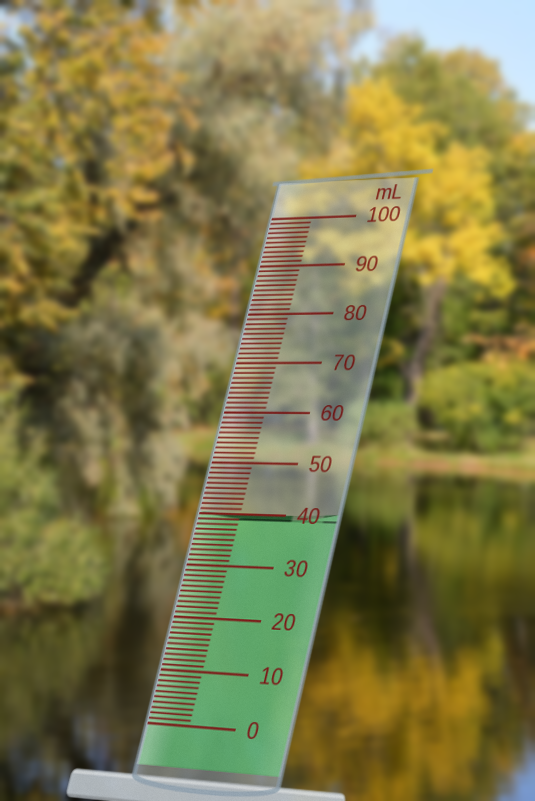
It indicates {"value": 39, "unit": "mL"}
